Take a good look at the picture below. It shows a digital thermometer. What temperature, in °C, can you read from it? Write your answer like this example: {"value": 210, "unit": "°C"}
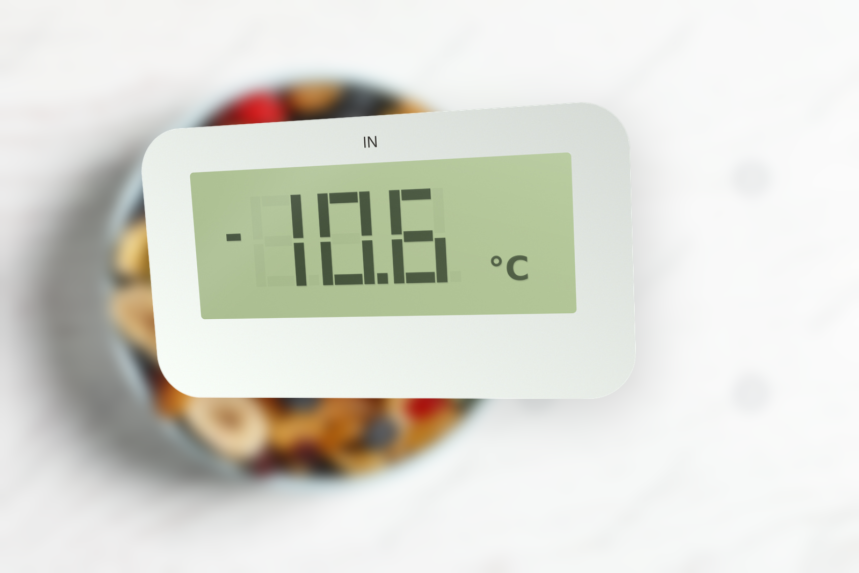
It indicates {"value": -10.6, "unit": "°C"}
